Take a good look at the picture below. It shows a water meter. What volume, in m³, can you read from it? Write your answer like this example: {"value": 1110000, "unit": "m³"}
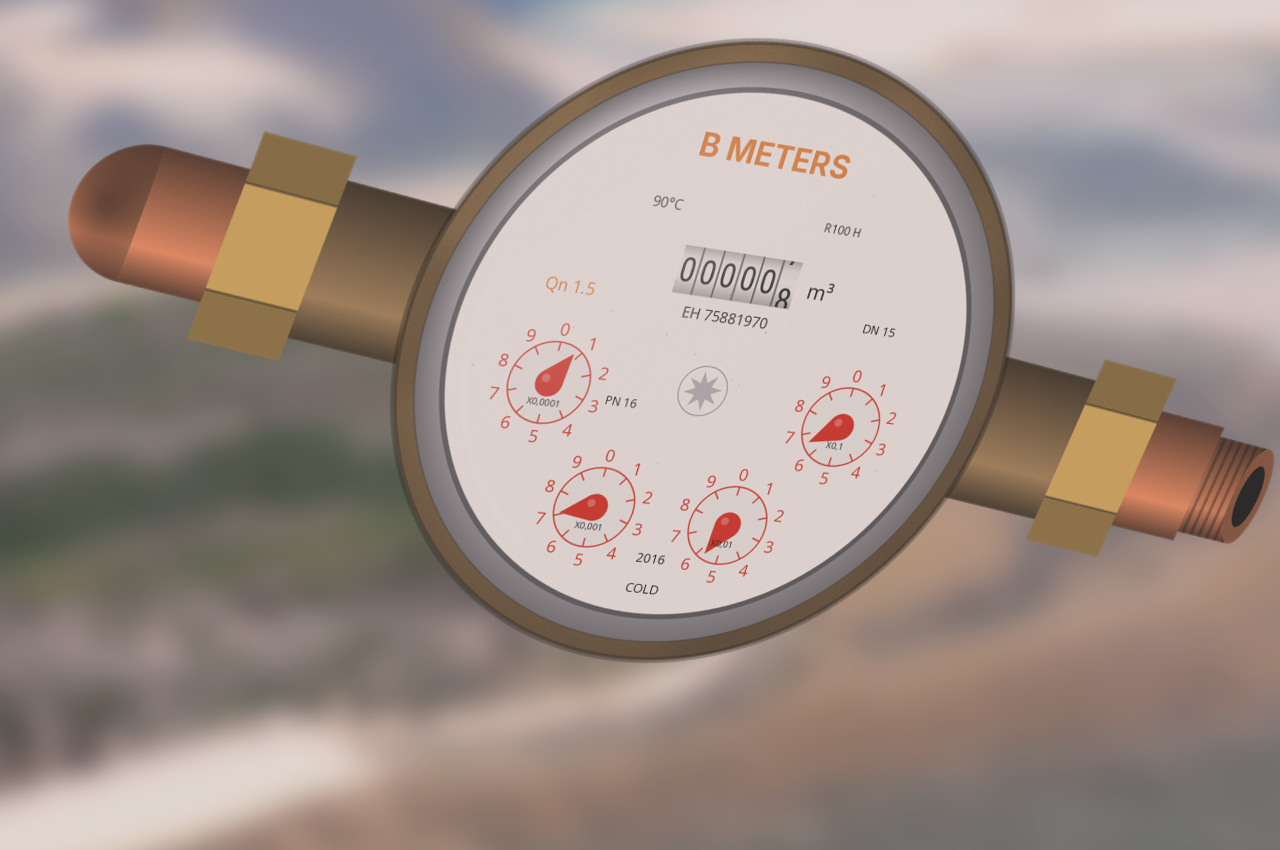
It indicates {"value": 7.6570, "unit": "m³"}
